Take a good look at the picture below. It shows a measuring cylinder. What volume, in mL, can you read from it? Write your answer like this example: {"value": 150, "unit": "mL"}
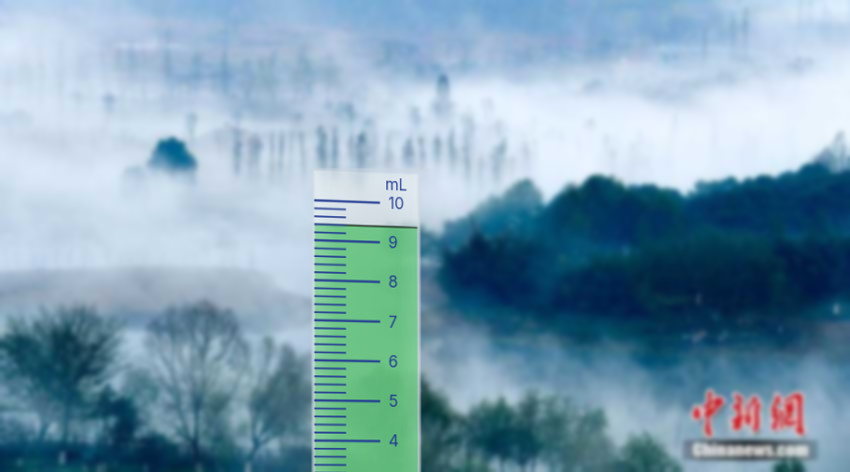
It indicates {"value": 9.4, "unit": "mL"}
